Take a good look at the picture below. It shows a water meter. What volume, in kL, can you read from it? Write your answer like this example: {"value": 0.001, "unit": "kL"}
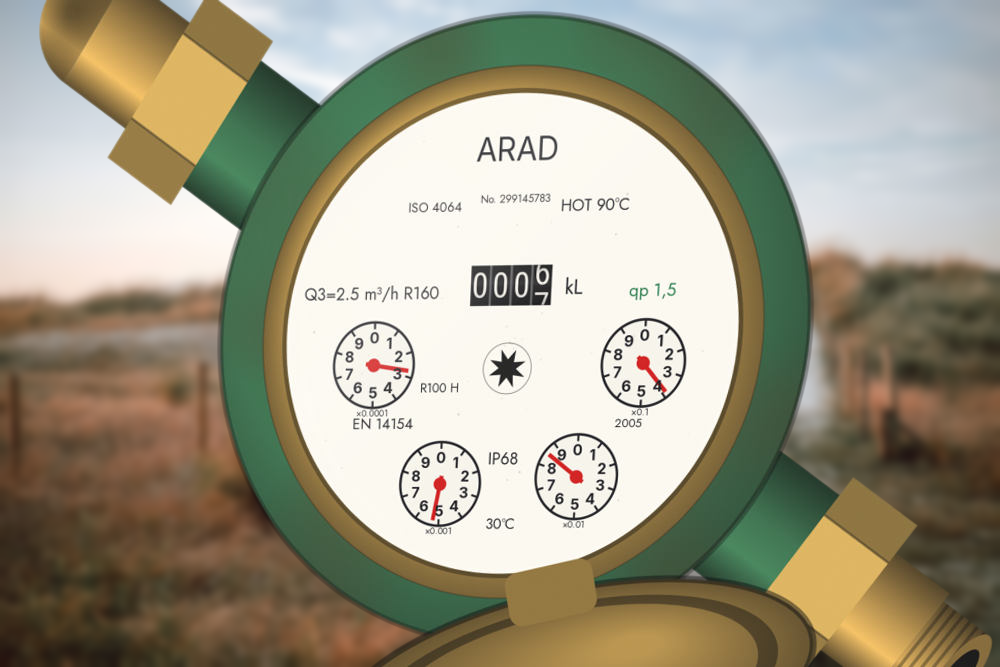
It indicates {"value": 6.3852, "unit": "kL"}
